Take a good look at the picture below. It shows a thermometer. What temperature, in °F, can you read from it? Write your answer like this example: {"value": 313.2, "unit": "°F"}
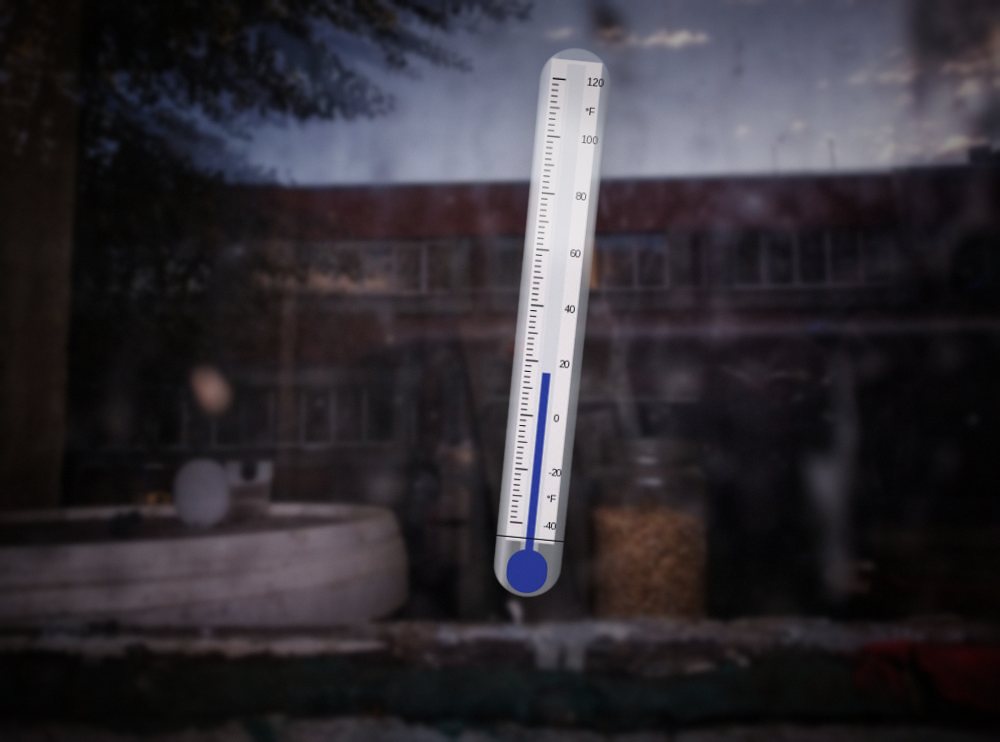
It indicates {"value": 16, "unit": "°F"}
